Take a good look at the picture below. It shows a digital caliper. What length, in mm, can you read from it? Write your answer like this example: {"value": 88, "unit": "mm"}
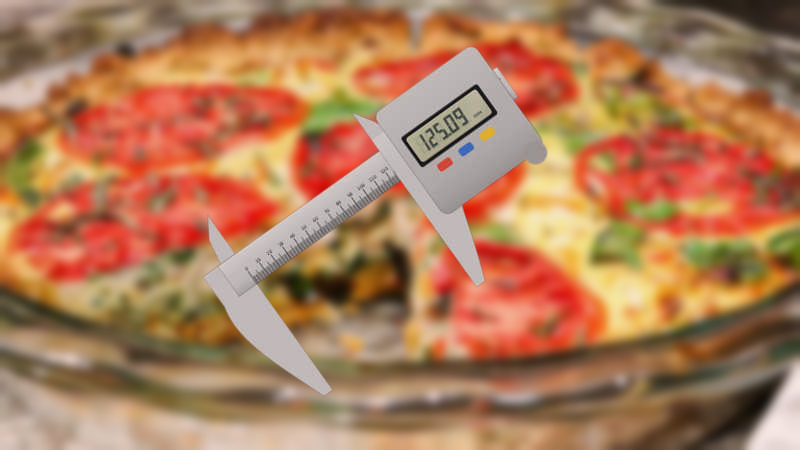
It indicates {"value": 125.09, "unit": "mm"}
